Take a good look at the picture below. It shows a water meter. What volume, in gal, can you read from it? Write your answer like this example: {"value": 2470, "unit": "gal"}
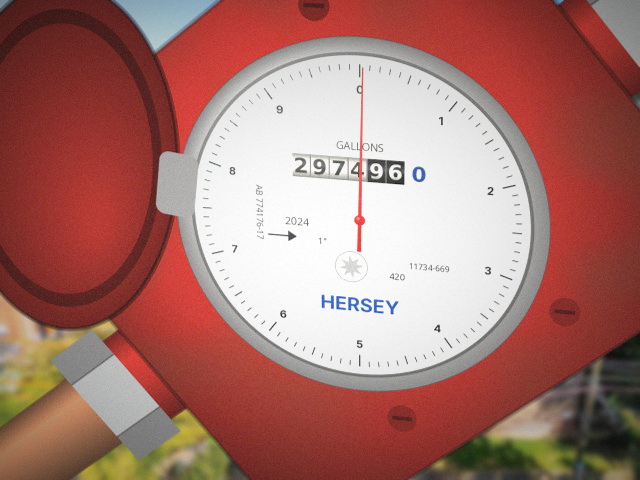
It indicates {"value": 2974960.0, "unit": "gal"}
